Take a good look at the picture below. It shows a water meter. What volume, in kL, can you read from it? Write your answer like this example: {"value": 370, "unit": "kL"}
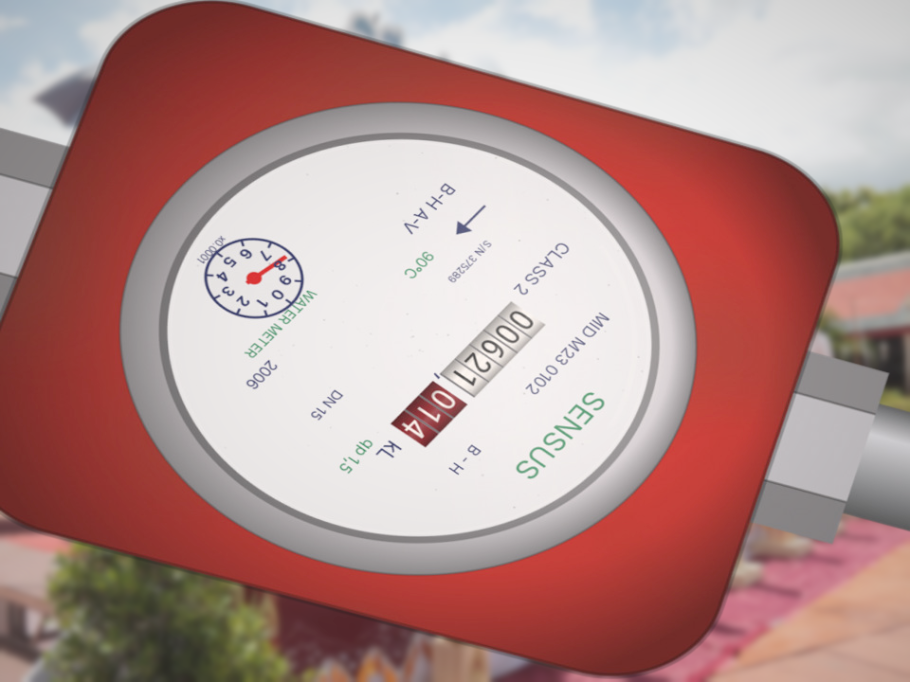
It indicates {"value": 621.0147, "unit": "kL"}
